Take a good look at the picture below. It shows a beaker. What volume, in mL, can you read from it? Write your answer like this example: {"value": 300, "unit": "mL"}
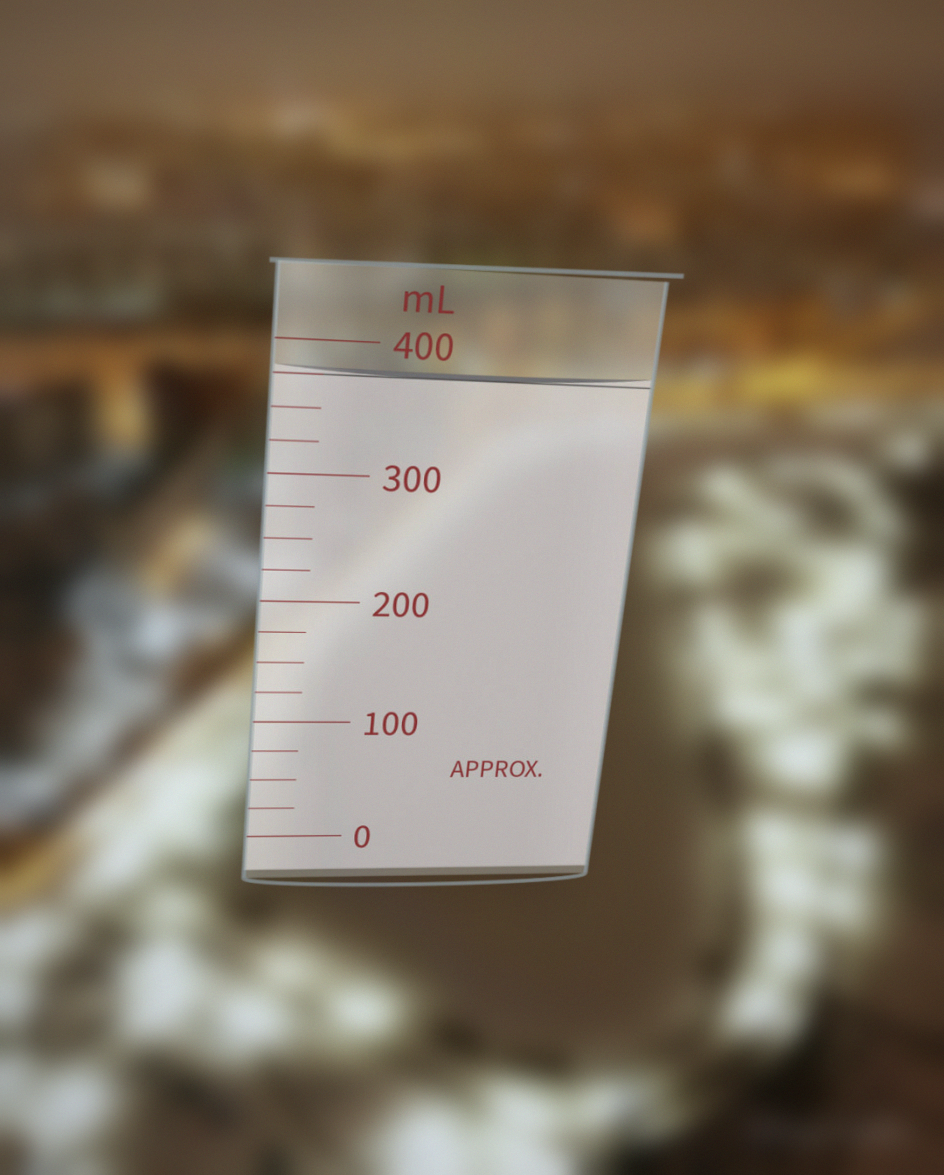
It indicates {"value": 375, "unit": "mL"}
